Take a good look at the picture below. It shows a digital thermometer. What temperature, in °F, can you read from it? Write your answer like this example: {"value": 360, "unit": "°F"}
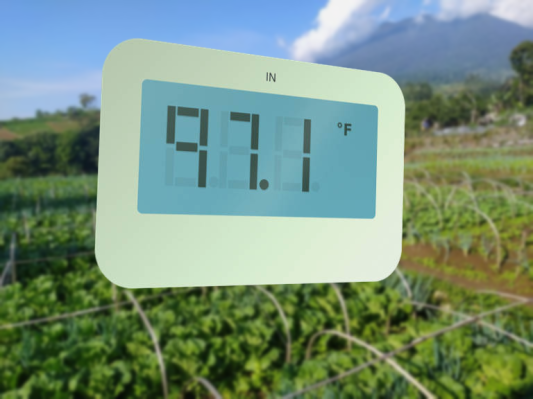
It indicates {"value": 97.1, "unit": "°F"}
